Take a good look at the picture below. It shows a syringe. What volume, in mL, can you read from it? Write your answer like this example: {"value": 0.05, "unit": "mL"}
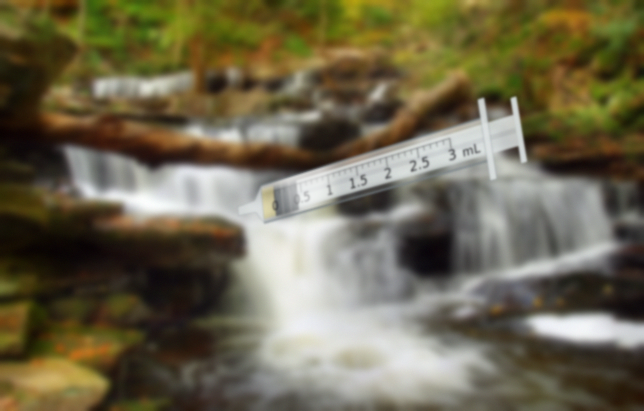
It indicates {"value": 0, "unit": "mL"}
